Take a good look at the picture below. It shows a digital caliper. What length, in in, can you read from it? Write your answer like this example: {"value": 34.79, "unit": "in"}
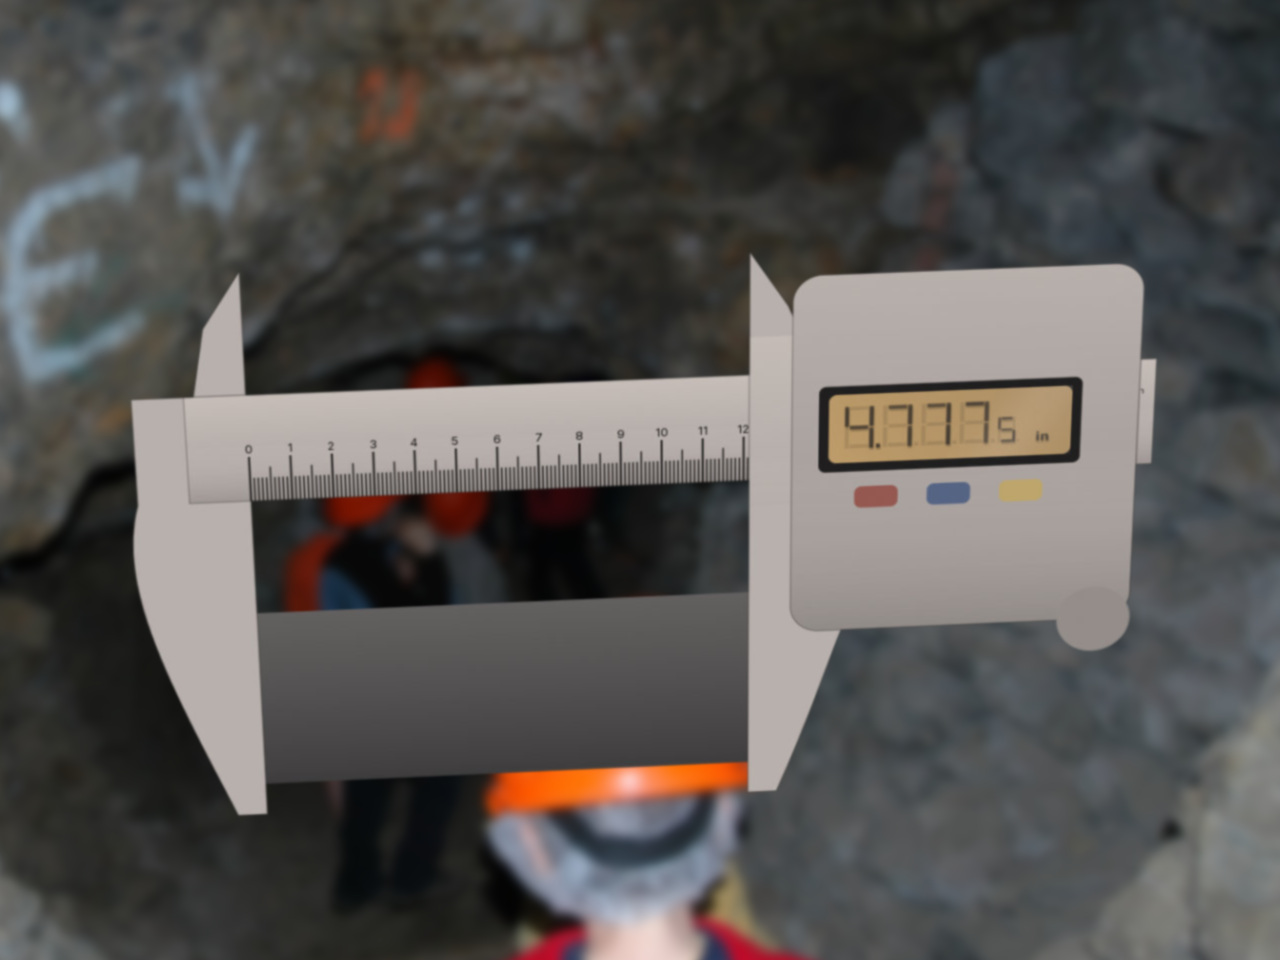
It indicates {"value": 4.7775, "unit": "in"}
